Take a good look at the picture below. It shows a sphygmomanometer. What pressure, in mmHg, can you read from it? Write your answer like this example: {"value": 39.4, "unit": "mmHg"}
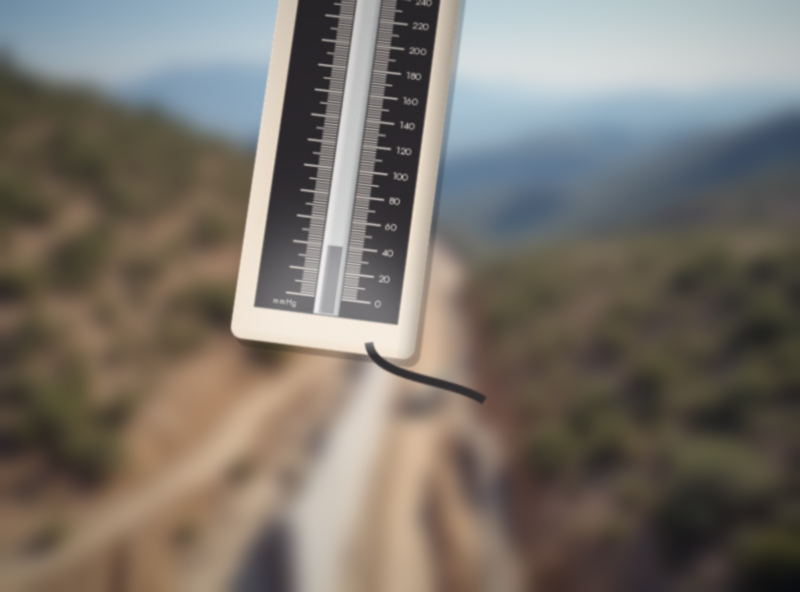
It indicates {"value": 40, "unit": "mmHg"}
